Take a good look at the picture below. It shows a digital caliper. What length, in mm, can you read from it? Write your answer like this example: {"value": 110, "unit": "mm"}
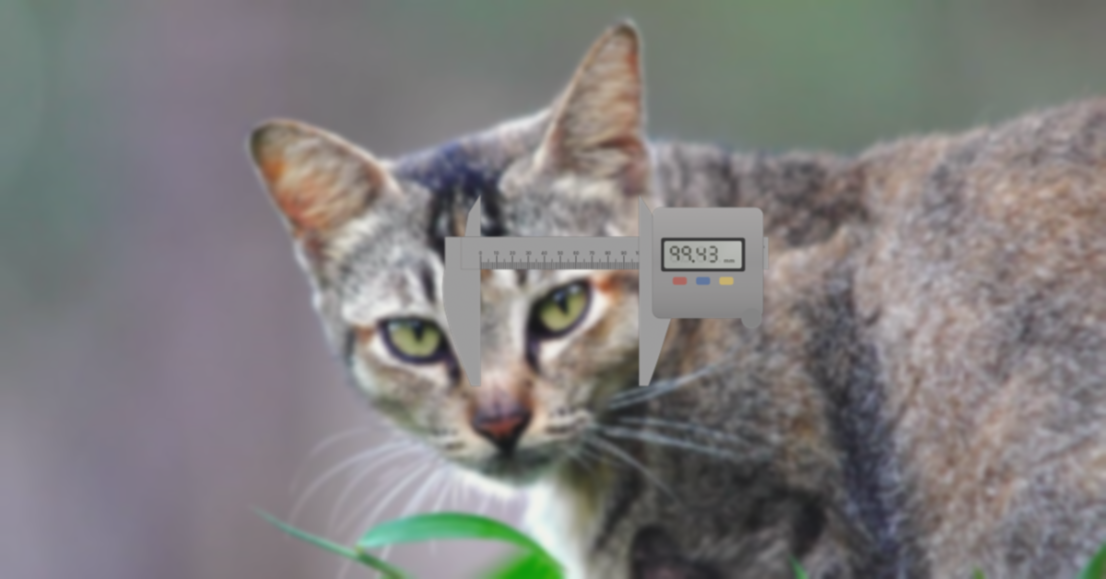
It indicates {"value": 99.43, "unit": "mm"}
